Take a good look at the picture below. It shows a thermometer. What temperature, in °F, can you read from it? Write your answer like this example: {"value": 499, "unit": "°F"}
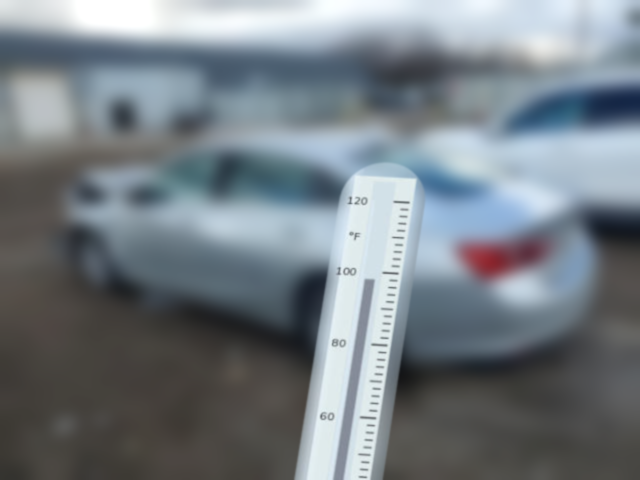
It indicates {"value": 98, "unit": "°F"}
